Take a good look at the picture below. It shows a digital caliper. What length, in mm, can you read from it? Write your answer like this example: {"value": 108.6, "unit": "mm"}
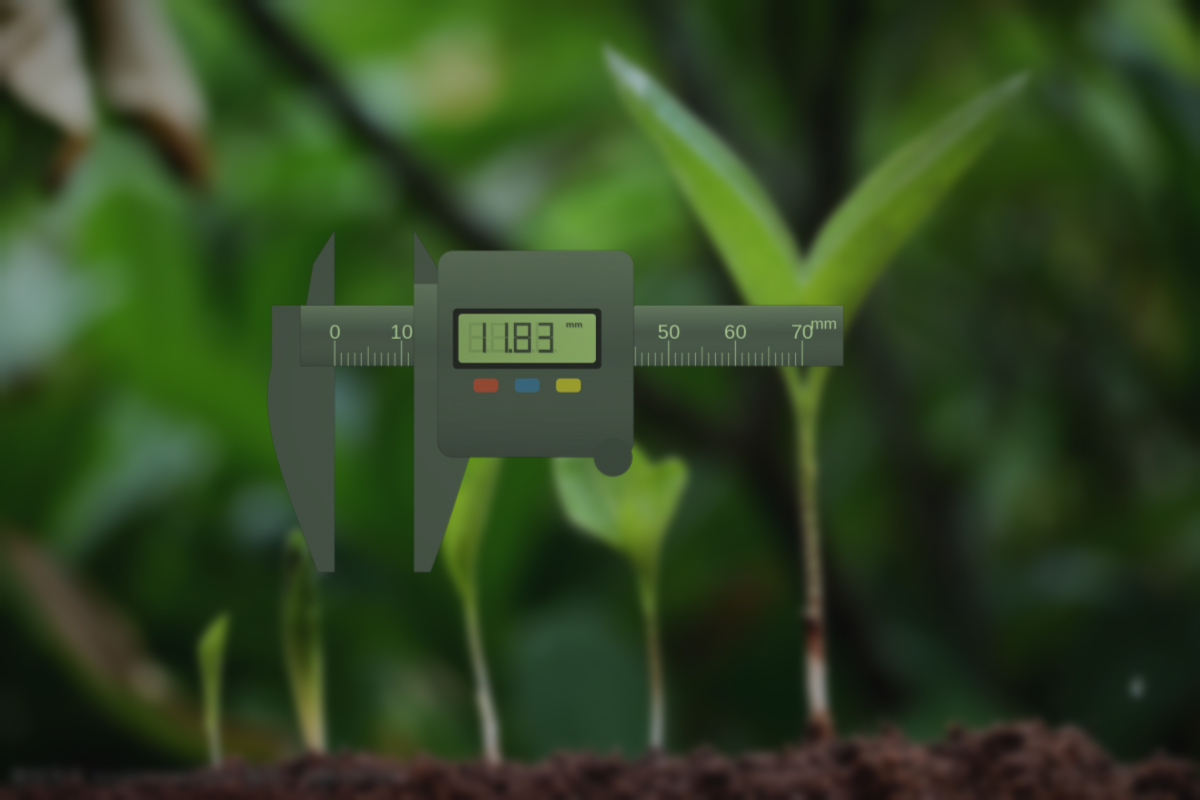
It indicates {"value": 11.83, "unit": "mm"}
